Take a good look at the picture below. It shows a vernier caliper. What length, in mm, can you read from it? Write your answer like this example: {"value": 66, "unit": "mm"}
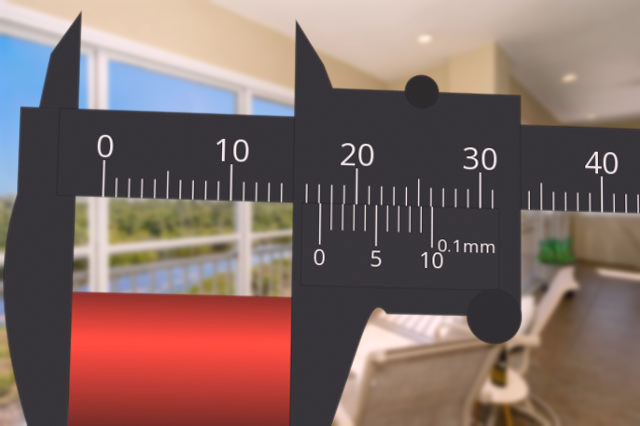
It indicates {"value": 17.1, "unit": "mm"}
